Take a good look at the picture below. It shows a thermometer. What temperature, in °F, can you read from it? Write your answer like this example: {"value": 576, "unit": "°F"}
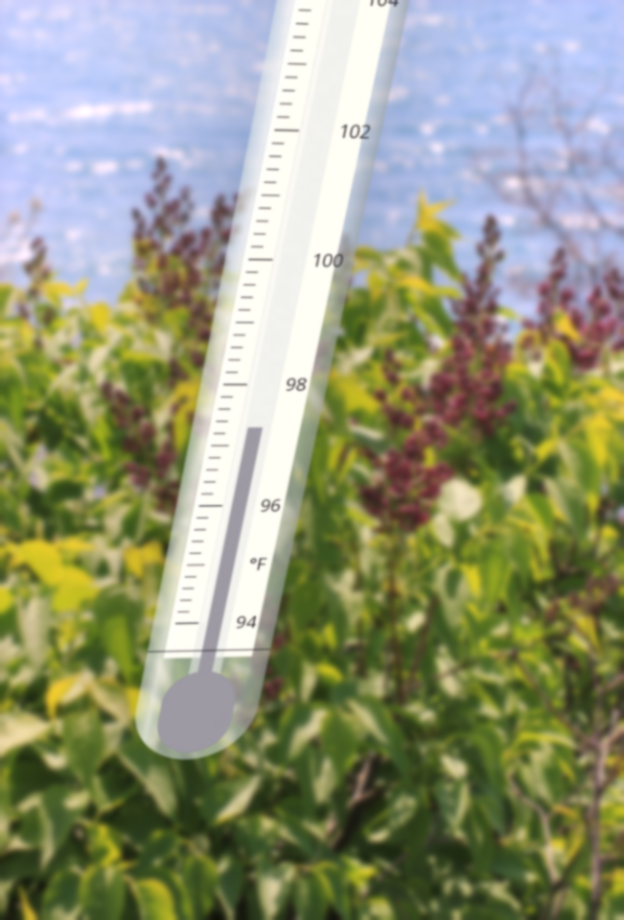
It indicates {"value": 97.3, "unit": "°F"}
